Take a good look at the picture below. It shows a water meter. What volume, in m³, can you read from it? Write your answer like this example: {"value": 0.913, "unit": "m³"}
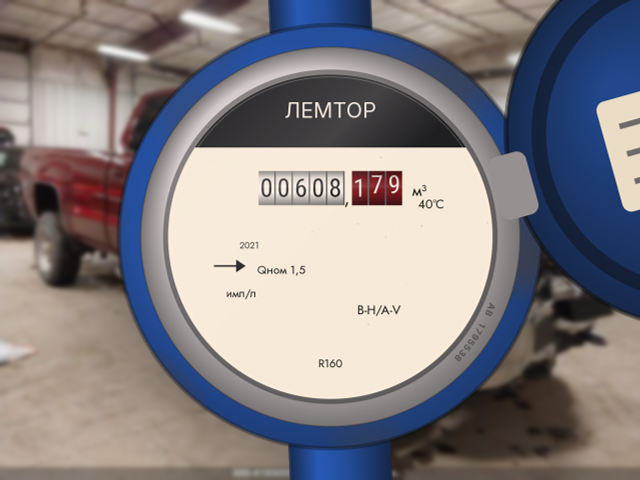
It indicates {"value": 608.179, "unit": "m³"}
